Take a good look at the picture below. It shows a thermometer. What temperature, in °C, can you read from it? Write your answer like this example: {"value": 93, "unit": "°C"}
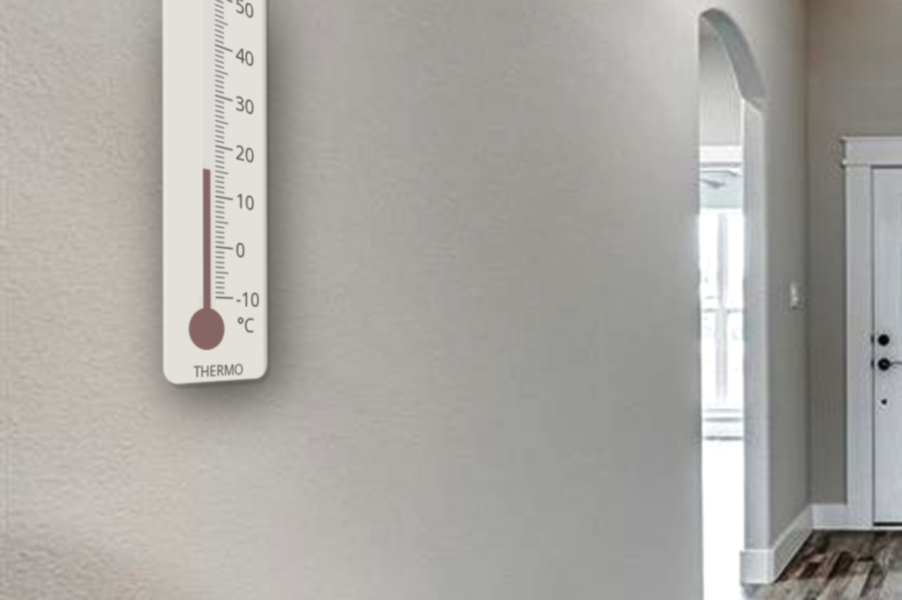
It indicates {"value": 15, "unit": "°C"}
